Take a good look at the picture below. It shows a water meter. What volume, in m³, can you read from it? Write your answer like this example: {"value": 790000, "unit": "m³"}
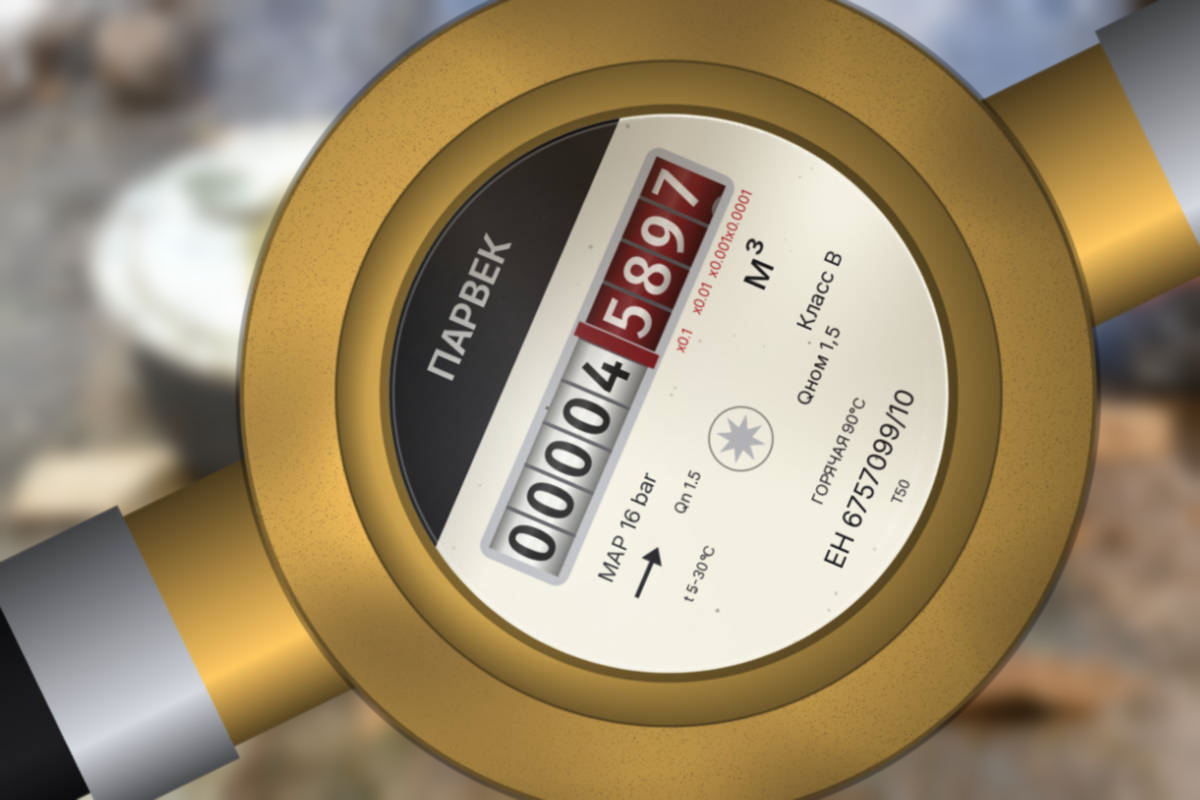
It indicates {"value": 4.5897, "unit": "m³"}
